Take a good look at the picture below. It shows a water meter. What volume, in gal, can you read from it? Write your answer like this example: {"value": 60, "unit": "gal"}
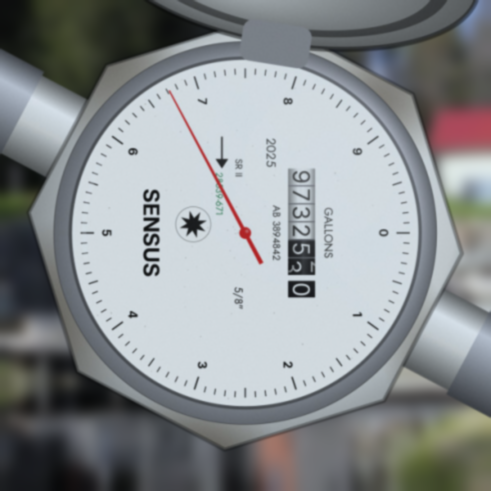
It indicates {"value": 9732526.7, "unit": "gal"}
